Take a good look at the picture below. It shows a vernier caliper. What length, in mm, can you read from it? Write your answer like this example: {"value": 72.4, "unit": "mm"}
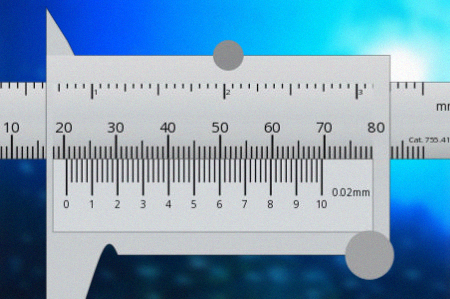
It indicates {"value": 20.5, "unit": "mm"}
